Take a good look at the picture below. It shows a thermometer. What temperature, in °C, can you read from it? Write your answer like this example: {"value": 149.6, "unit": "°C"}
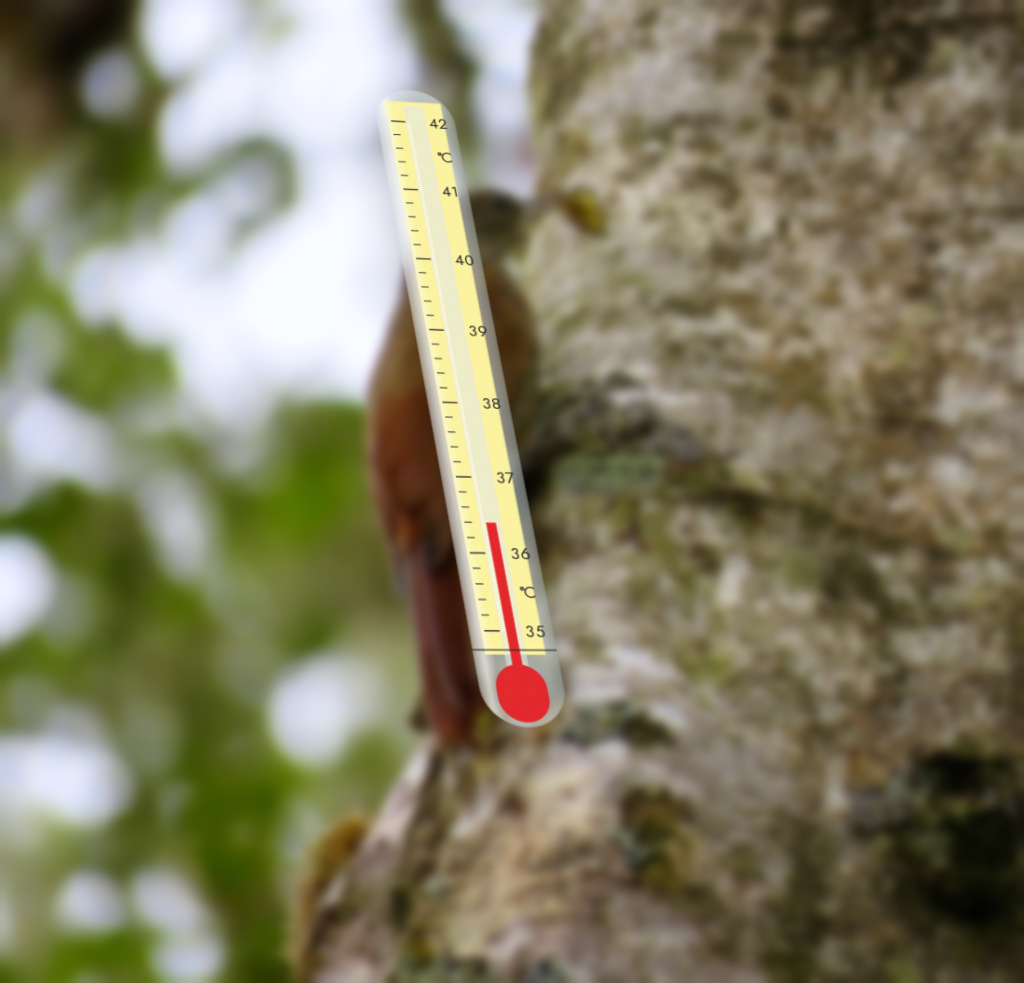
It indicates {"value": 36.4, "unit": "°C"}
